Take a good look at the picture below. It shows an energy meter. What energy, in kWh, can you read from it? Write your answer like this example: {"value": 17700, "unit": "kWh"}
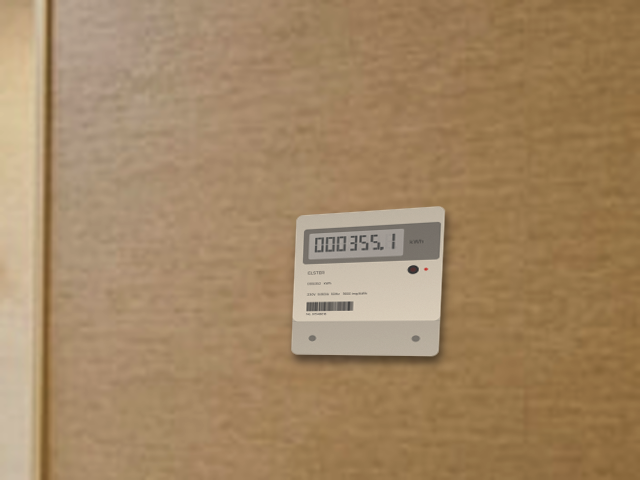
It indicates {"value": 355.1, "unit": "kWh"}
